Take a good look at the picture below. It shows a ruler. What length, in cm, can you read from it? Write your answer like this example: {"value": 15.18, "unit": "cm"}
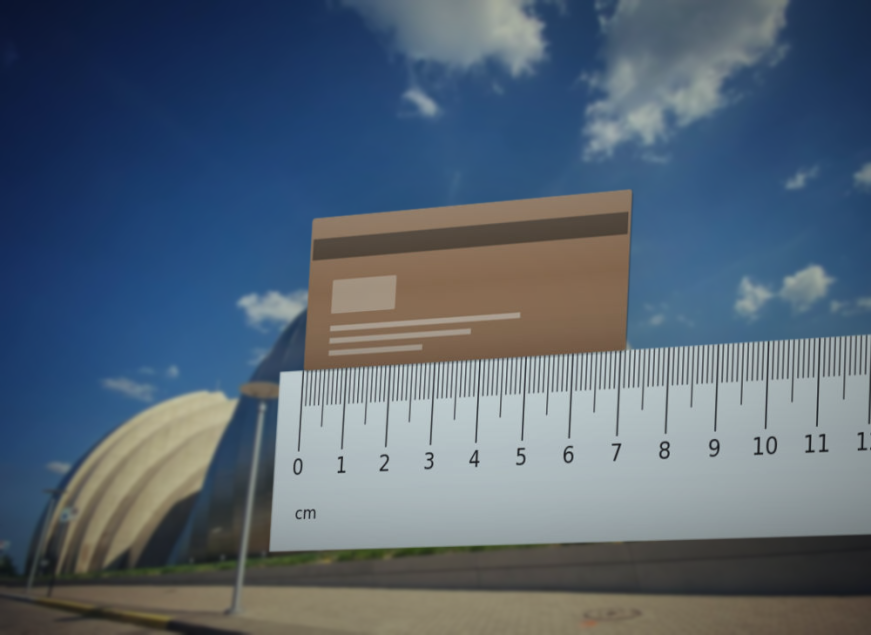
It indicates {"value": 7.1, "unit": "cm"}
